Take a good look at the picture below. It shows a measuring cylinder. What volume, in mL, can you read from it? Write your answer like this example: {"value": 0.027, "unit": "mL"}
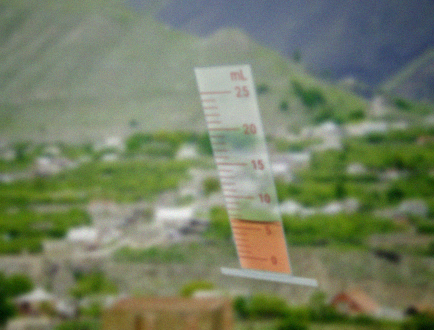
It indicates {"value": 6, "unit": "mL"}
